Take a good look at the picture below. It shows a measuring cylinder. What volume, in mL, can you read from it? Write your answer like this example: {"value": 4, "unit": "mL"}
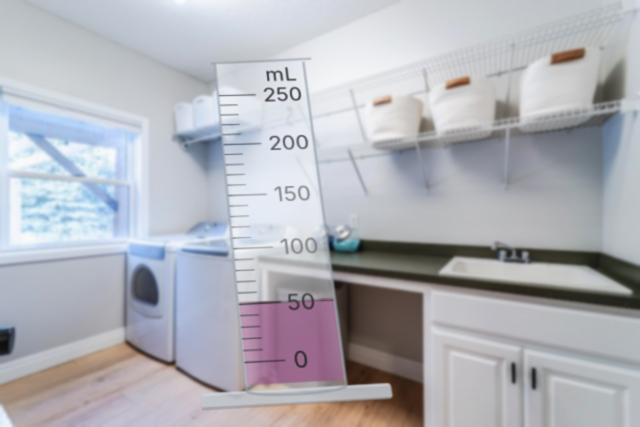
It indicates {"value": 50, "unit": "mL"}
